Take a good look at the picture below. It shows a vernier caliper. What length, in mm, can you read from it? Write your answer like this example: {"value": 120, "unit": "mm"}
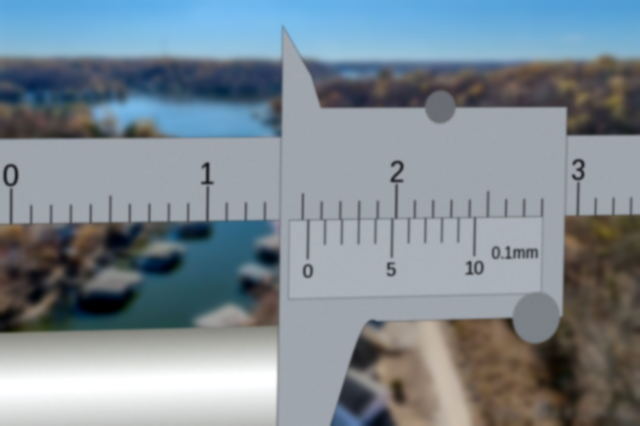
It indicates {"value": 15.3, "unit": "mm"}
